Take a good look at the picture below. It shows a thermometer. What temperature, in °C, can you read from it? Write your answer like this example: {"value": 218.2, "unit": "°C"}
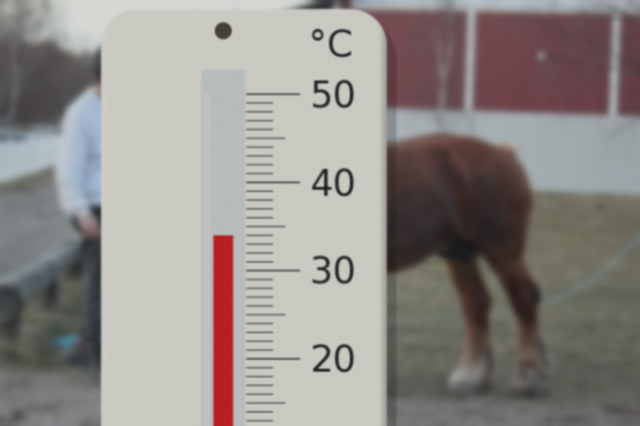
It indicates {"value": 34, "unit": "°C"}
